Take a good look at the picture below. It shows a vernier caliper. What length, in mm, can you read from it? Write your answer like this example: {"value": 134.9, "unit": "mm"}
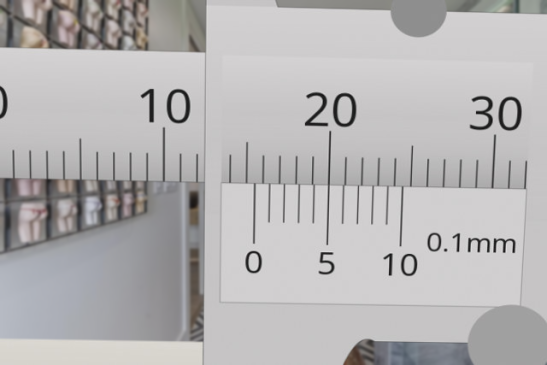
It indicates {"value": 15.5, "unit": "mm"}
